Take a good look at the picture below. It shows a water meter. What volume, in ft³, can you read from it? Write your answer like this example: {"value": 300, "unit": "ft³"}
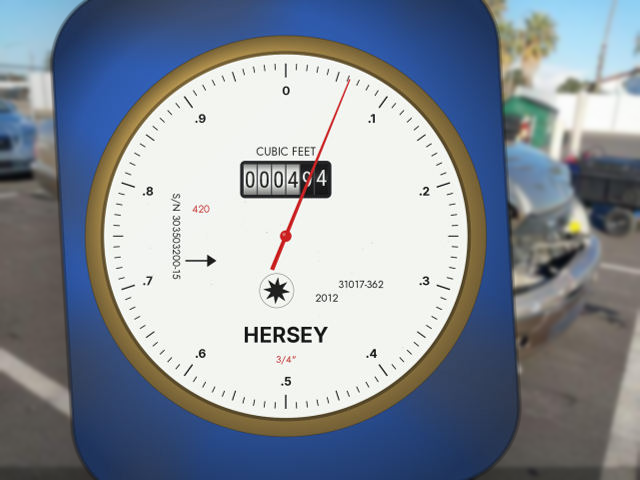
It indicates {"value": 494.06, "unit": "ft³"}
